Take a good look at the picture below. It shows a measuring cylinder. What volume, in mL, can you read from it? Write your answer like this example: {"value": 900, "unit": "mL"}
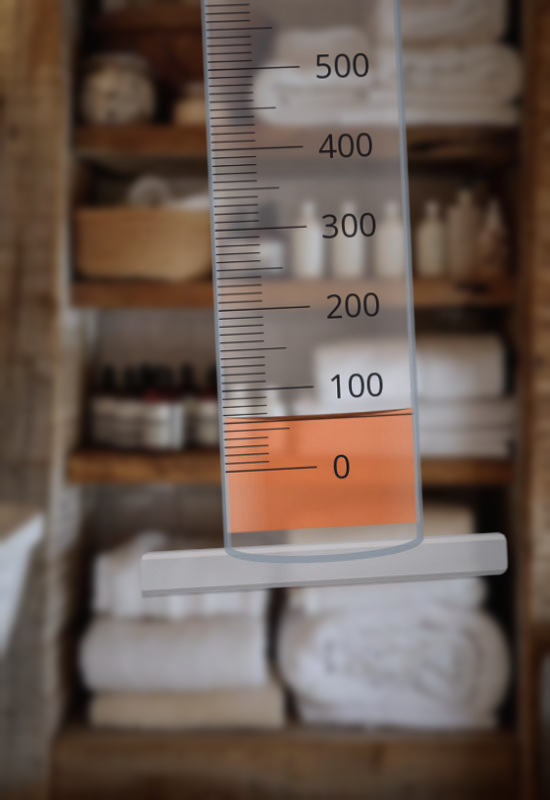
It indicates {"value": 60, "unit": "mL"}
